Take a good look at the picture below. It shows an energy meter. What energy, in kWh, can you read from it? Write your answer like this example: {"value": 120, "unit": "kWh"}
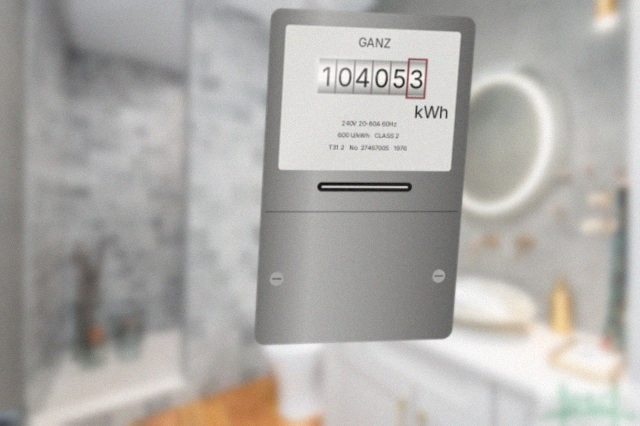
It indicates {"value": 10405.3, "unit": "kWh"}
